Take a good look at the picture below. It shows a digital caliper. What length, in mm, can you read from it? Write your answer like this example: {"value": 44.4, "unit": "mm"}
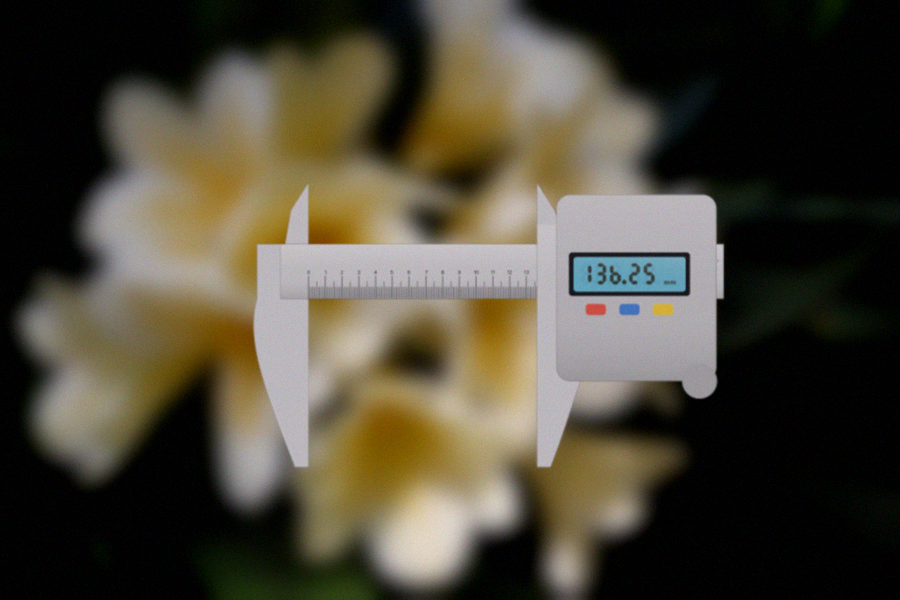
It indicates {"value": 136.25, "unit": "mm"}
